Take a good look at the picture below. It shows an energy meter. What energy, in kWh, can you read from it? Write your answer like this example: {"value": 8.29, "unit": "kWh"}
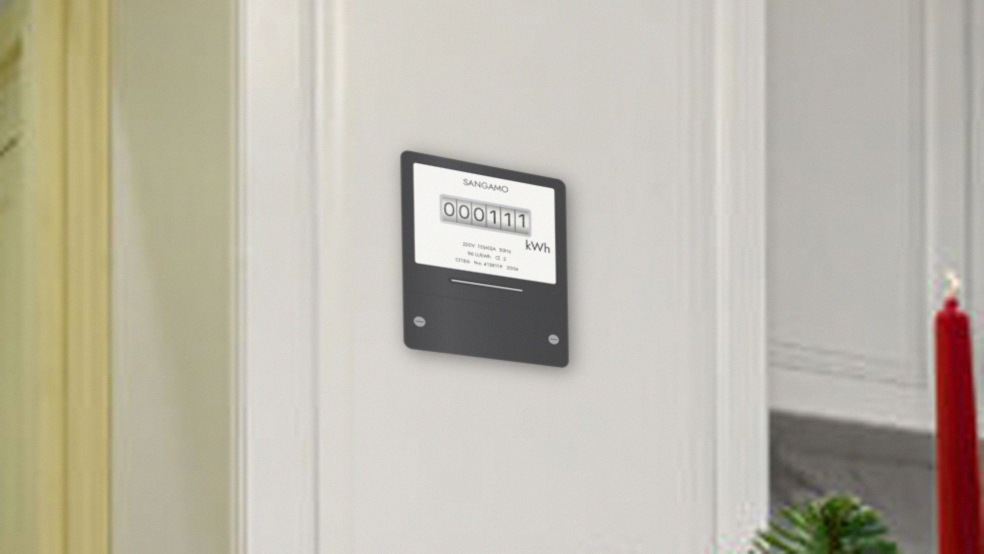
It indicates {"value": 111, "unit": "kWh"}
